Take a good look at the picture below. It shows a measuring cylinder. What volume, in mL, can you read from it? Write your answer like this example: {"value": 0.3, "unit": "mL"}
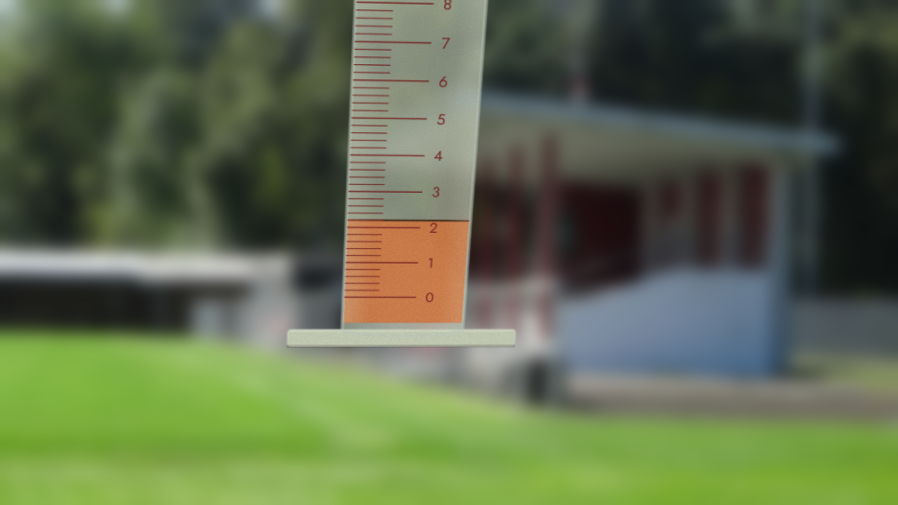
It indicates {"value": 2.2, "unit": "mL"}
